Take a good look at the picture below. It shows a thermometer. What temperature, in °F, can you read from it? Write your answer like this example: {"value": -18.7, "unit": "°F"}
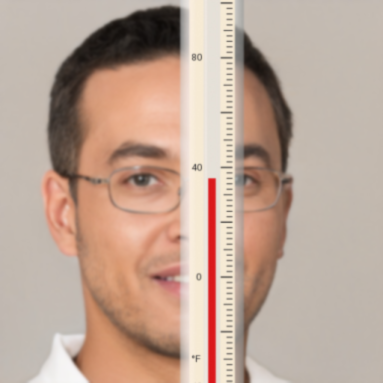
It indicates {"value": 36, "unit": "°F"}
